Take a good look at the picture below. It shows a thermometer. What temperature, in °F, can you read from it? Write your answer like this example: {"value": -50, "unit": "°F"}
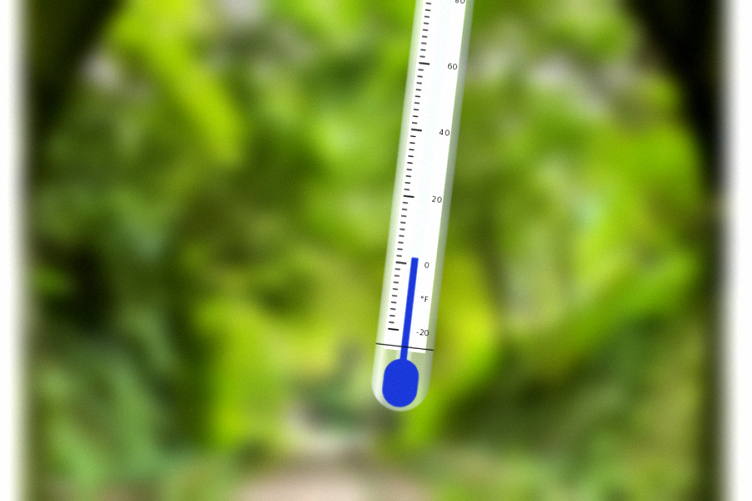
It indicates {"value": 2, "unit": "°F"}
